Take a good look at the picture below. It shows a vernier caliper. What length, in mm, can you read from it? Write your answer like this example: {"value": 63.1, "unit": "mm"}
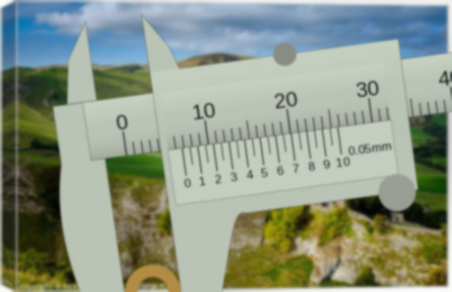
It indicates {"value": 6.8, "unit": "mm"}
